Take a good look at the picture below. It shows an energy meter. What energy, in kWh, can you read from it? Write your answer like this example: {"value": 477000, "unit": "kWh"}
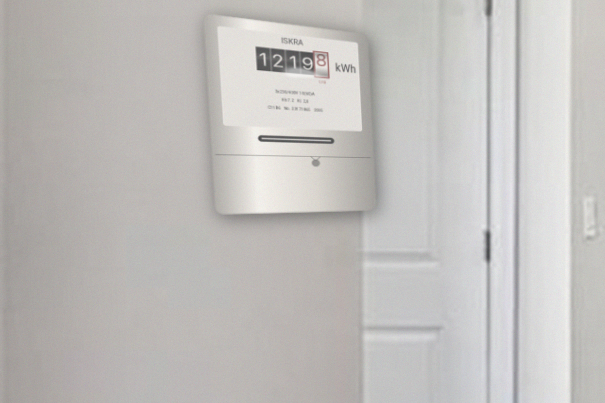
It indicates {"value": 1219.8, "unit": "kWh"}
